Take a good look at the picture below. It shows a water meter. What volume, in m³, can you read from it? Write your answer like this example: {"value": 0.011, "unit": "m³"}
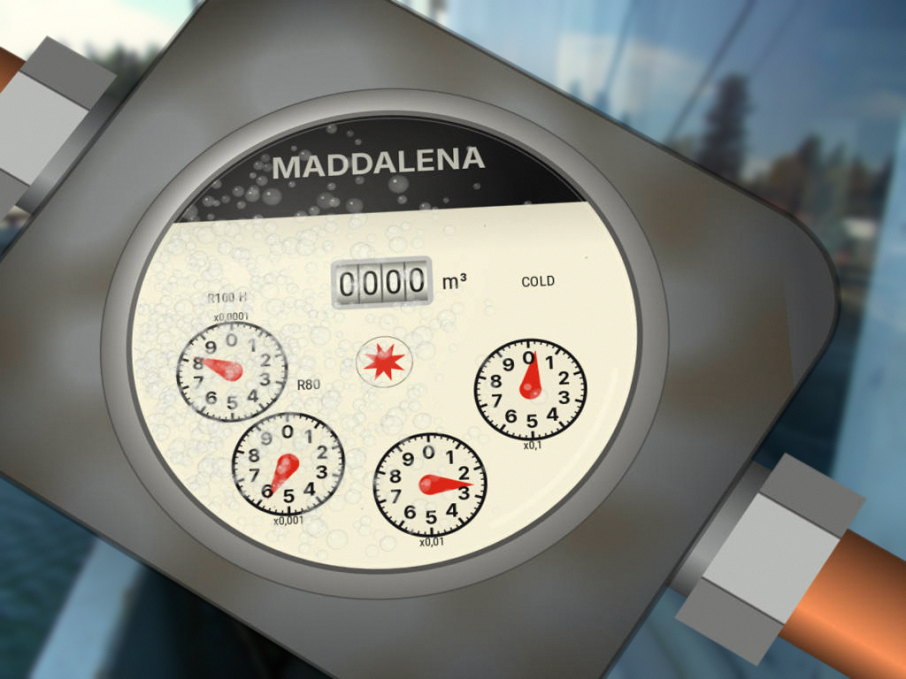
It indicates {"value": 0.0258, "unit": "m³"}
